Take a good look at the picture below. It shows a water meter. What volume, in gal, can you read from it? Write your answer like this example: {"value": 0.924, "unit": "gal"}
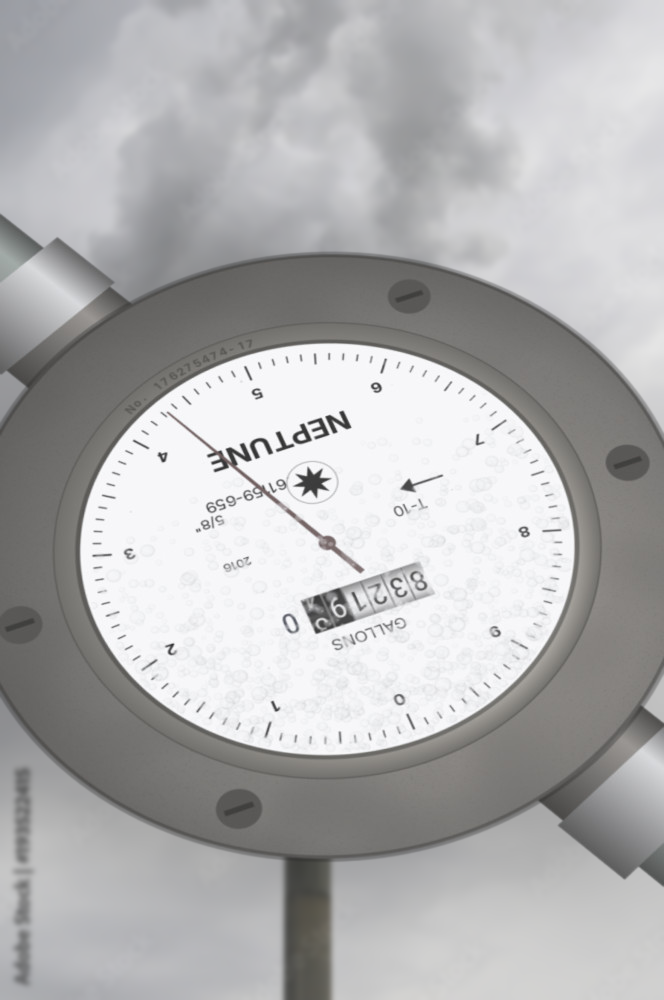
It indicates {"value": 8321934.3, "unit": "gal"}
